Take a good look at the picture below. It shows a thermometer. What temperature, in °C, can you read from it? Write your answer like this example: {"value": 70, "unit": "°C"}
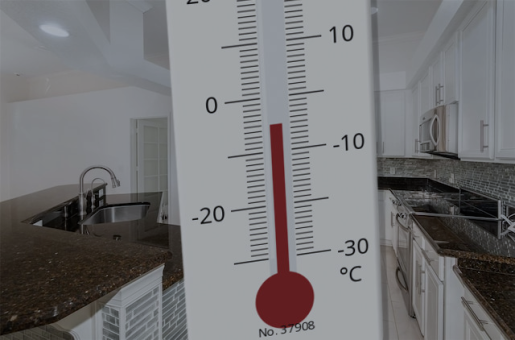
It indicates {"value": -5, "unit": "°C"}
